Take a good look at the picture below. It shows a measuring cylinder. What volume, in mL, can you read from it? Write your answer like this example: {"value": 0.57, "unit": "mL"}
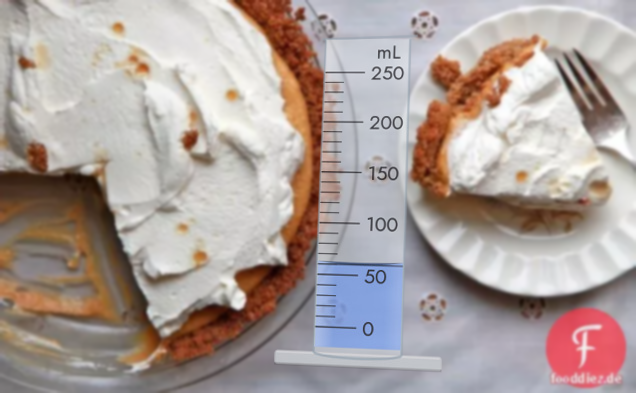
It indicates {"value": 60, "unit": "mL"}
